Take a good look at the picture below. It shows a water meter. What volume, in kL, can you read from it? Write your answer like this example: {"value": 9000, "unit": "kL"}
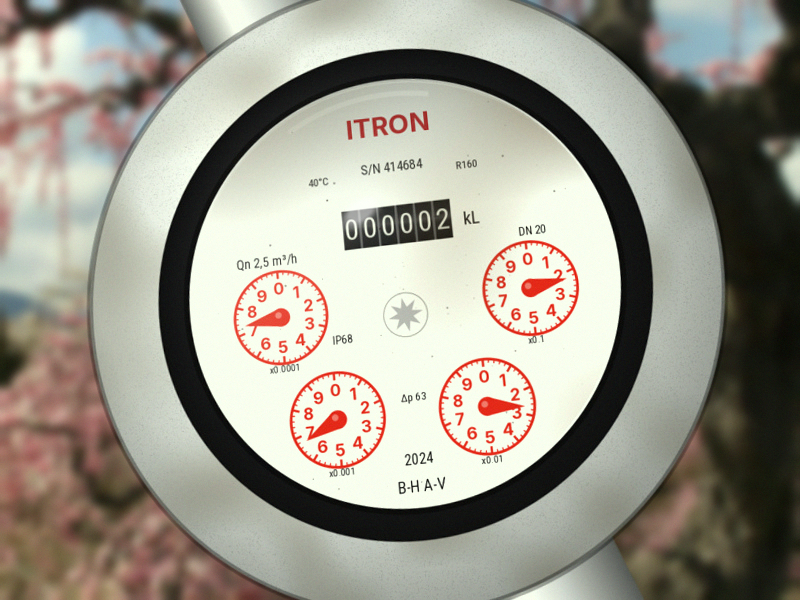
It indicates {"value": 2.2267, "unit": "kL"}
